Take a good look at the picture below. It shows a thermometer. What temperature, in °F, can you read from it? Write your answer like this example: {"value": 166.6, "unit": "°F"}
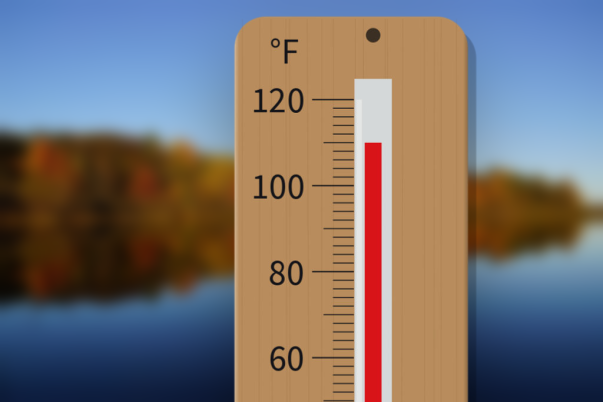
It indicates {"value": 110, "unit": "°F"}
